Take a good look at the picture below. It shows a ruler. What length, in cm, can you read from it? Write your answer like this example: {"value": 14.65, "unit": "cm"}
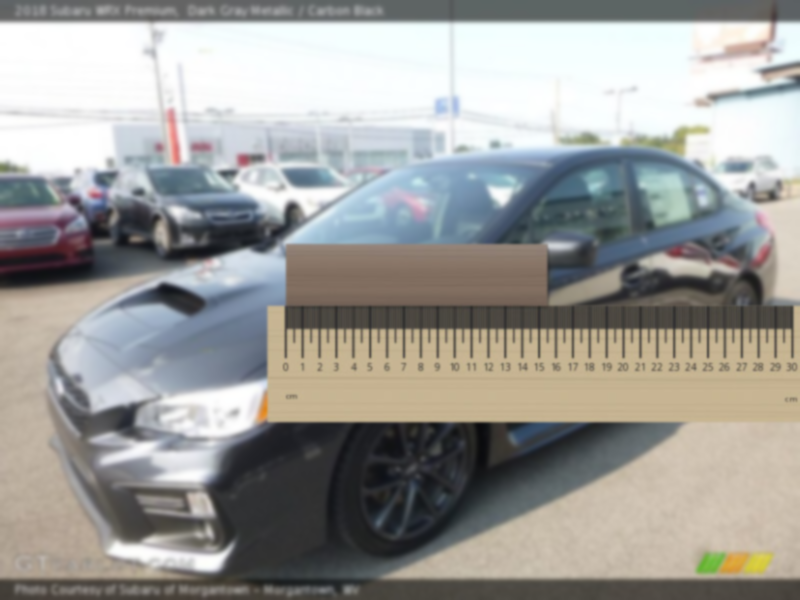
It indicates {"value": 15.5, "unit": "cm"}
